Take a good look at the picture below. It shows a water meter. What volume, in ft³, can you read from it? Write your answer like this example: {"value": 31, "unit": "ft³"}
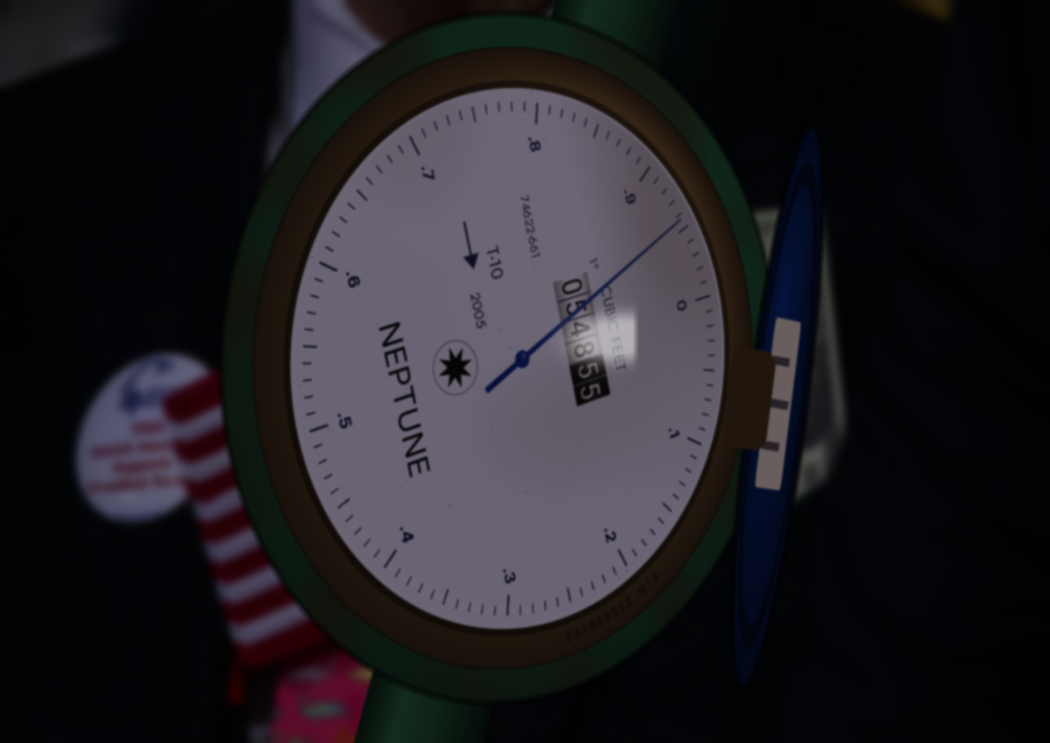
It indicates {"value": 54854.94, "unit": "ft³"}
